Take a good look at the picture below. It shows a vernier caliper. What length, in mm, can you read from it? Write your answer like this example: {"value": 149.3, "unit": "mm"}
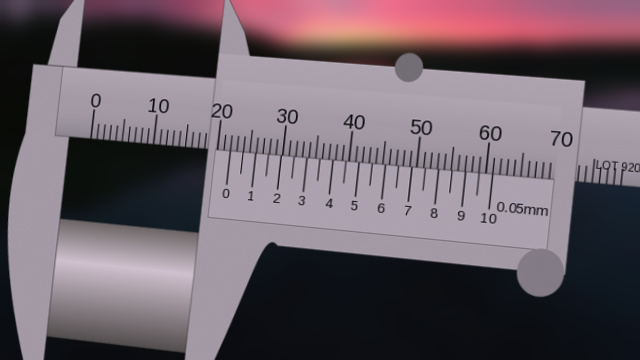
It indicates {"value": 22.0, "unit": "mm"}
